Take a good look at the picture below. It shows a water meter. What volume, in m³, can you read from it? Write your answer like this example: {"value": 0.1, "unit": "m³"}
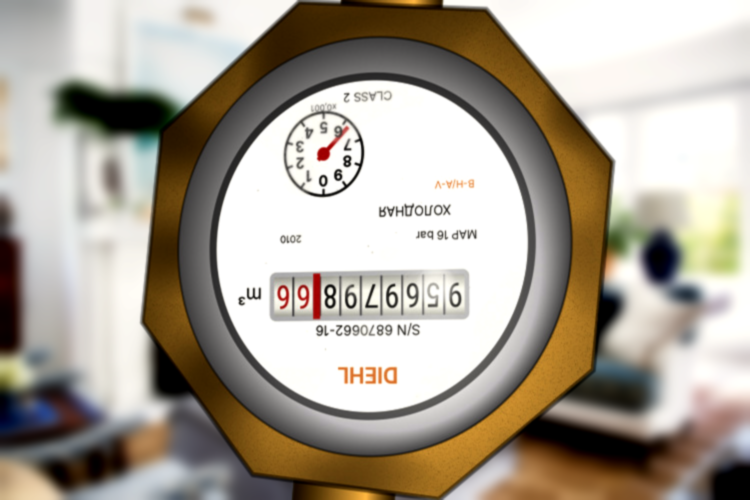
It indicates {"value": 9569798.666, "unit": "m³"}
